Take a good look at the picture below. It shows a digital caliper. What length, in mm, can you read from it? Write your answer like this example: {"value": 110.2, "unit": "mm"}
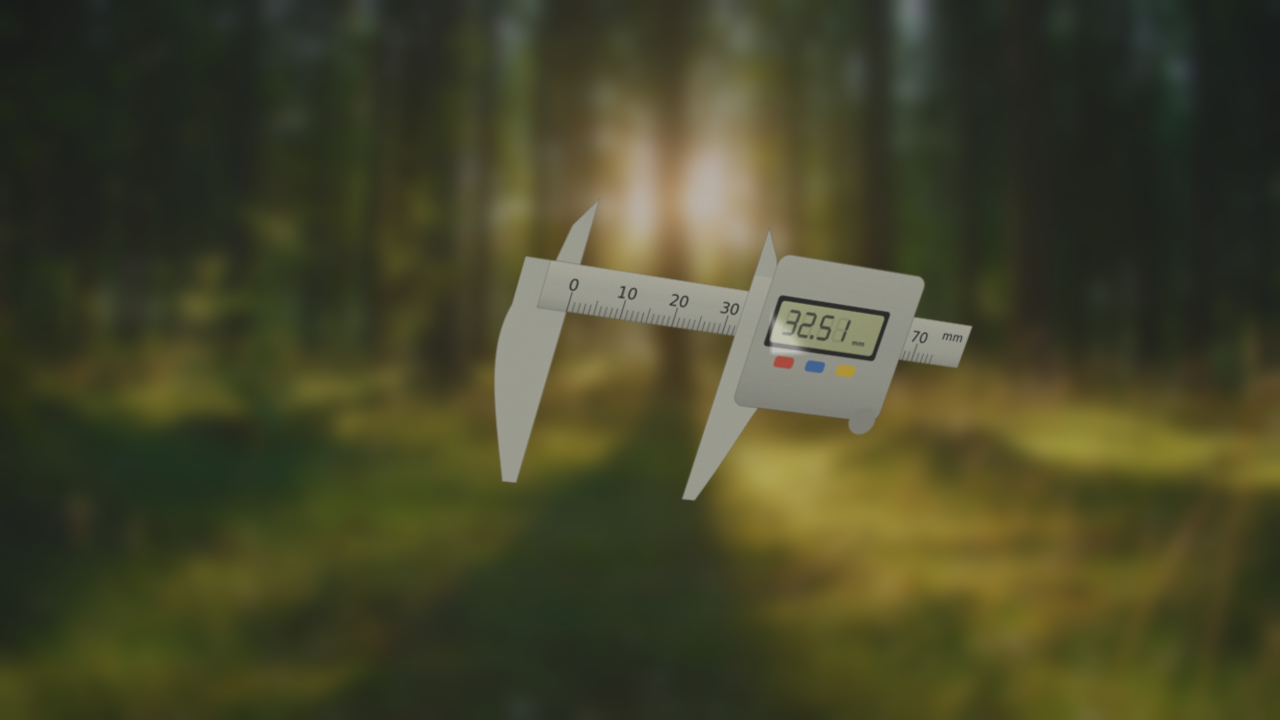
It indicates {"value": 32.51, "unit": "mm"}
